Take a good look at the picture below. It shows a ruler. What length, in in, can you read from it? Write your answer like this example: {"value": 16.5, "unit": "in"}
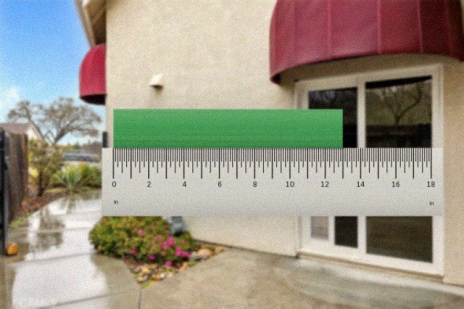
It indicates {"value": 13, "unit": "in"}
